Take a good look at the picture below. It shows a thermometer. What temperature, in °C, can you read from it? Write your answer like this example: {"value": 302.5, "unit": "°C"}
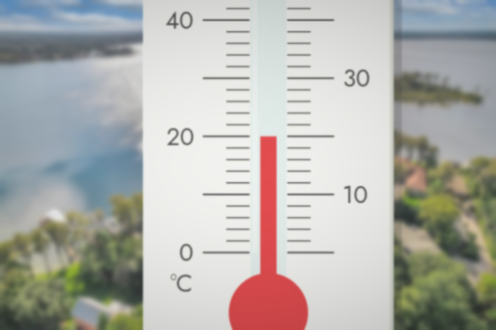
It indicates {"value": 20, "unit": "°C"}
